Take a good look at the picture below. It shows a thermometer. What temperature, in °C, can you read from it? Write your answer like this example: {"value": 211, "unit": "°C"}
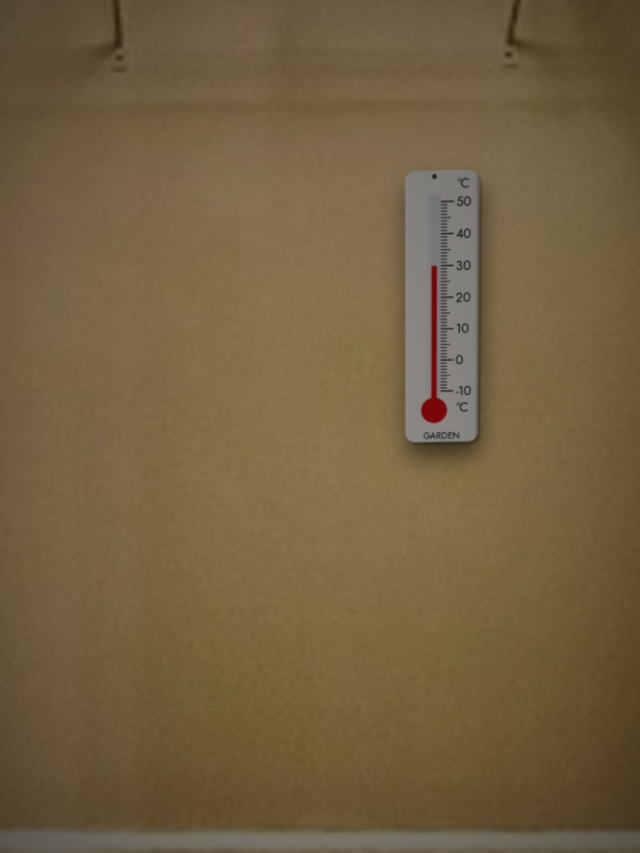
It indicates {"value": 30, "unit": "°C"}
